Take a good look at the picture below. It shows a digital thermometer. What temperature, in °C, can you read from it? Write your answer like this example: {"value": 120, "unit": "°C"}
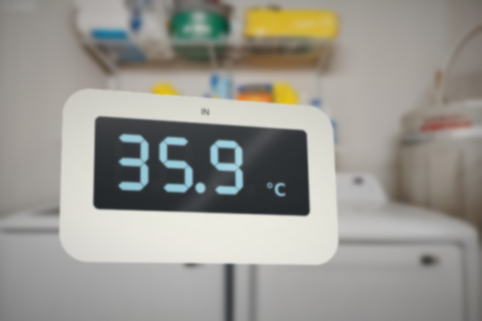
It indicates {"value": 35.9, "unit": "°C"}
